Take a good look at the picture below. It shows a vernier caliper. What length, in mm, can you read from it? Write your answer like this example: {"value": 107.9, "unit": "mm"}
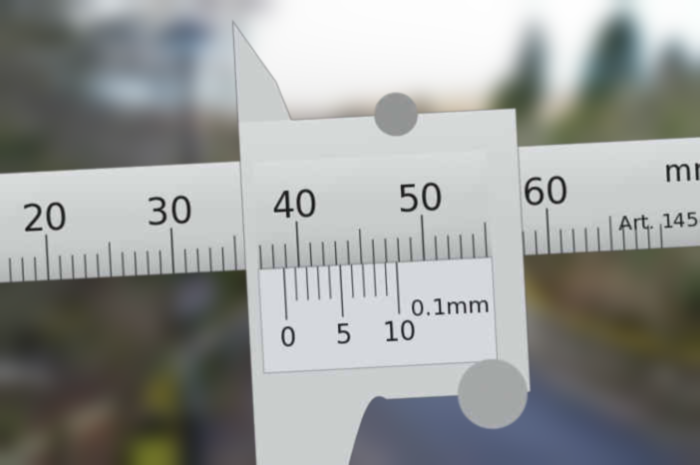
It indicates {"value": 38.8, "unit": "mm"}
